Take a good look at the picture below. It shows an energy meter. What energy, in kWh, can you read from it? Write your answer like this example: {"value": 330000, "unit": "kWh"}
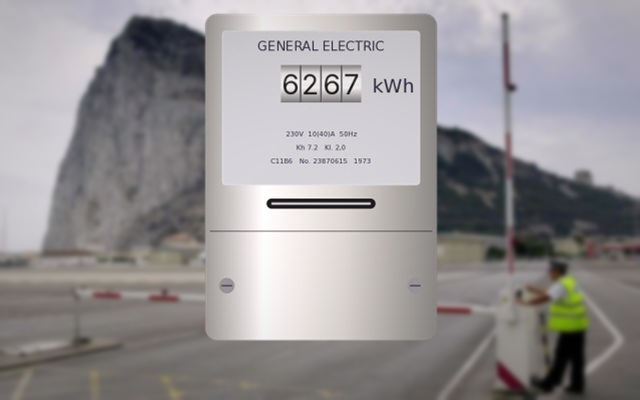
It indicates {"value": 6267, "unit": "kWh"}
